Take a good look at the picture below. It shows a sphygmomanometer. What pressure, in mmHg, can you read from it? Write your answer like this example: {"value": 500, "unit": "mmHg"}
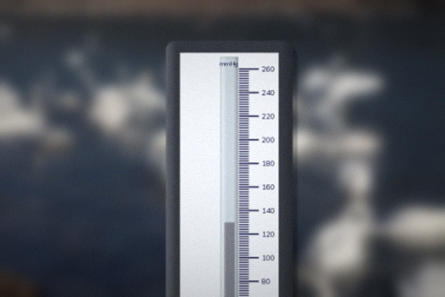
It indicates {"value": 130, "unit": "mmHg"}
